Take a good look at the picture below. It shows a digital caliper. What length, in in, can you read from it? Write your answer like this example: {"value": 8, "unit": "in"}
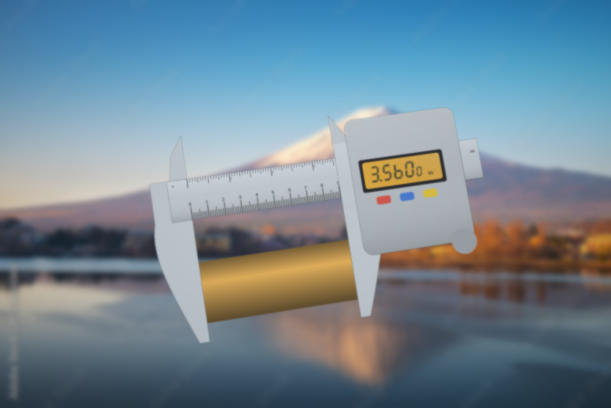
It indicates {"value": 3.5600, "unit": "in"}
